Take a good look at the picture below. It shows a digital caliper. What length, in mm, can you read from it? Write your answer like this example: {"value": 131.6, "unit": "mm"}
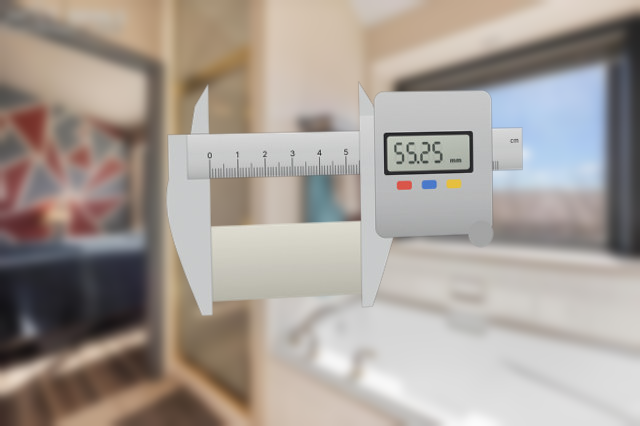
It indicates {"value": 55.25, "unit": "mm"}
